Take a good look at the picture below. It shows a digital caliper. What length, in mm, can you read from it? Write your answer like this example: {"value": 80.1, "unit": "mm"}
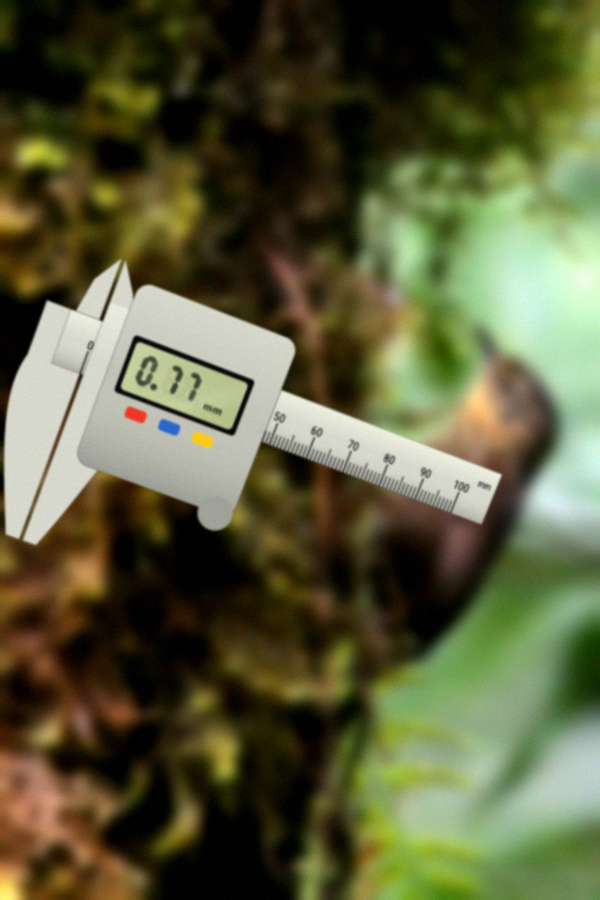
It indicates {"value": 0.77, "unit": "mm"}
